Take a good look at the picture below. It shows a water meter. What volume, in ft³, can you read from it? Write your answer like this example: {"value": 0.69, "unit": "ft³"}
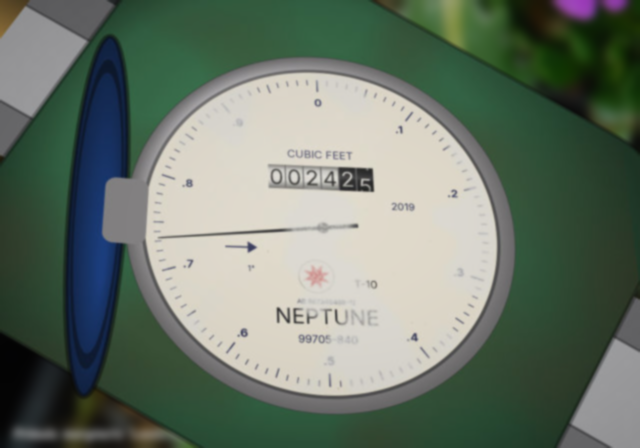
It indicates {"value": 2424.73, "unit": "ft³"}
